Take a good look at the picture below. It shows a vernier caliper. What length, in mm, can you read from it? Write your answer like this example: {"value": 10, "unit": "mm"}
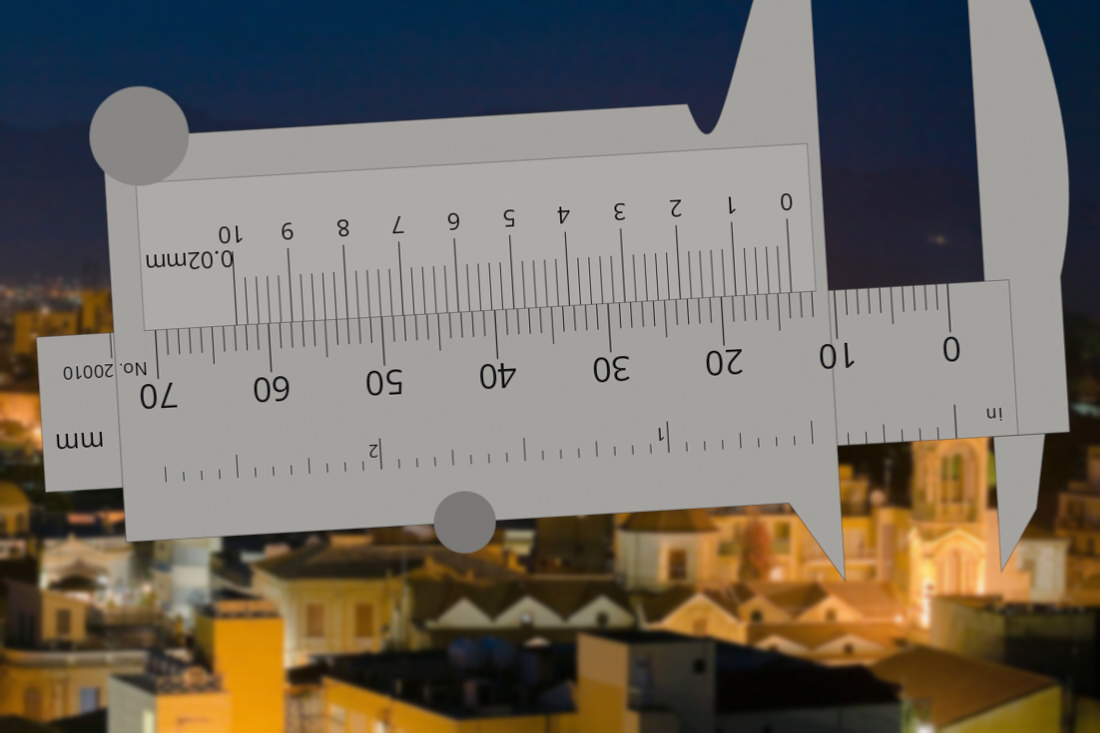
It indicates {"value": 13.8, "unit": "mm"}
